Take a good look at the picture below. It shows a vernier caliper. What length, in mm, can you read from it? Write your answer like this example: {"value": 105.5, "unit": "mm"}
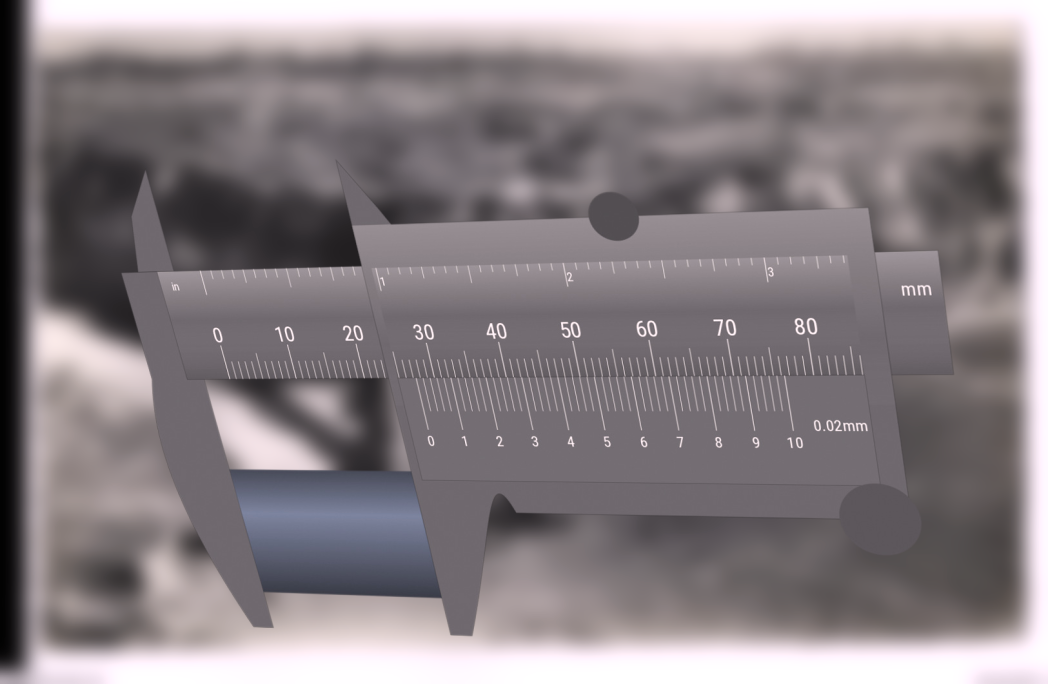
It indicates {"value": 27.4, "unit": "mm"}
